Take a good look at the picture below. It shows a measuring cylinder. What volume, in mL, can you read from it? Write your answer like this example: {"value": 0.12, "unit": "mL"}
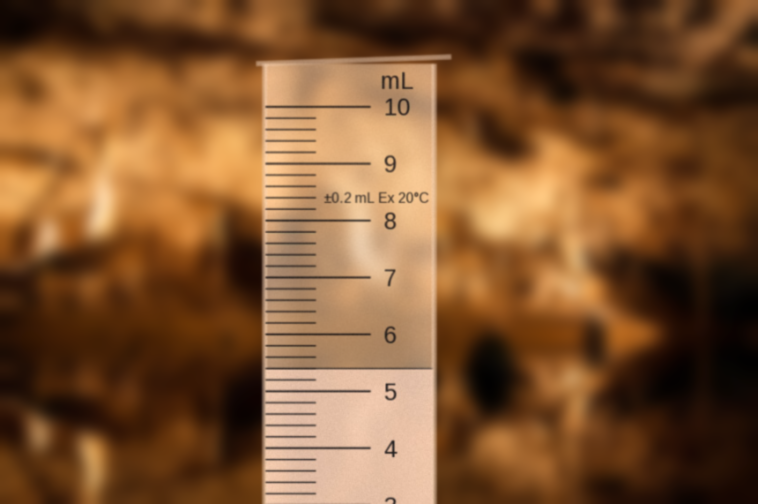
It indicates {"value": 5.4, "unit": "mL"}
